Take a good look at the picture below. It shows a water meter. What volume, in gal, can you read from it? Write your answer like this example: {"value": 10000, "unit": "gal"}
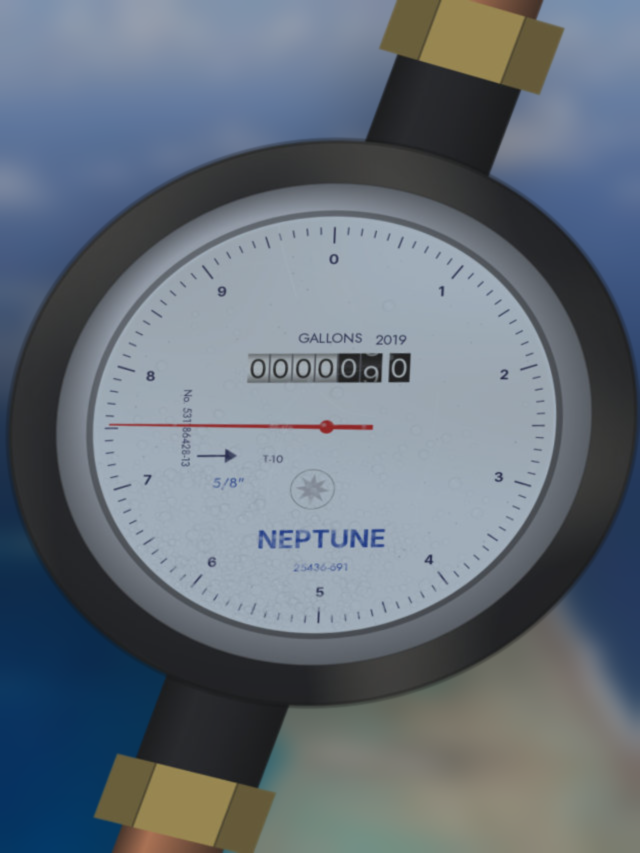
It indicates {"value": 87.5, "unit": "gal"}
